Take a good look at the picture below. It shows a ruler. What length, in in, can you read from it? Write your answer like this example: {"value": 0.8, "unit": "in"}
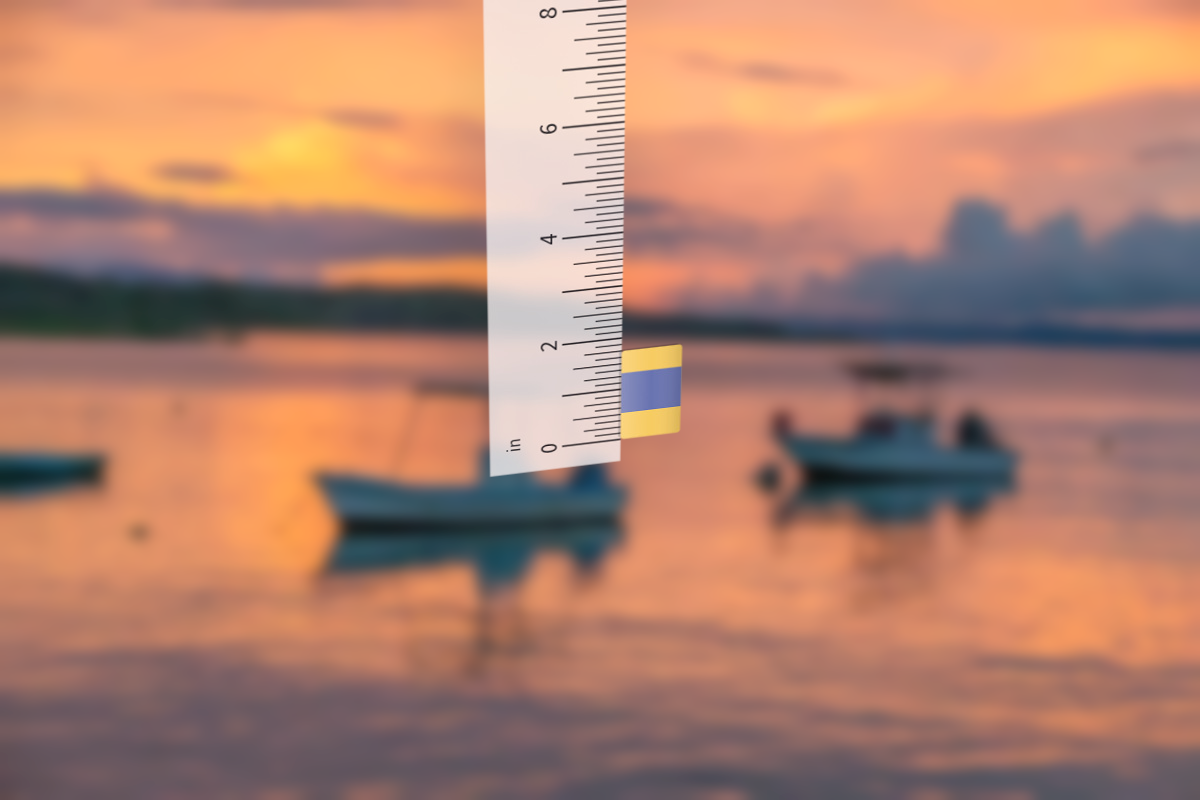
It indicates {"value": 1.75, "unit": "in"}
